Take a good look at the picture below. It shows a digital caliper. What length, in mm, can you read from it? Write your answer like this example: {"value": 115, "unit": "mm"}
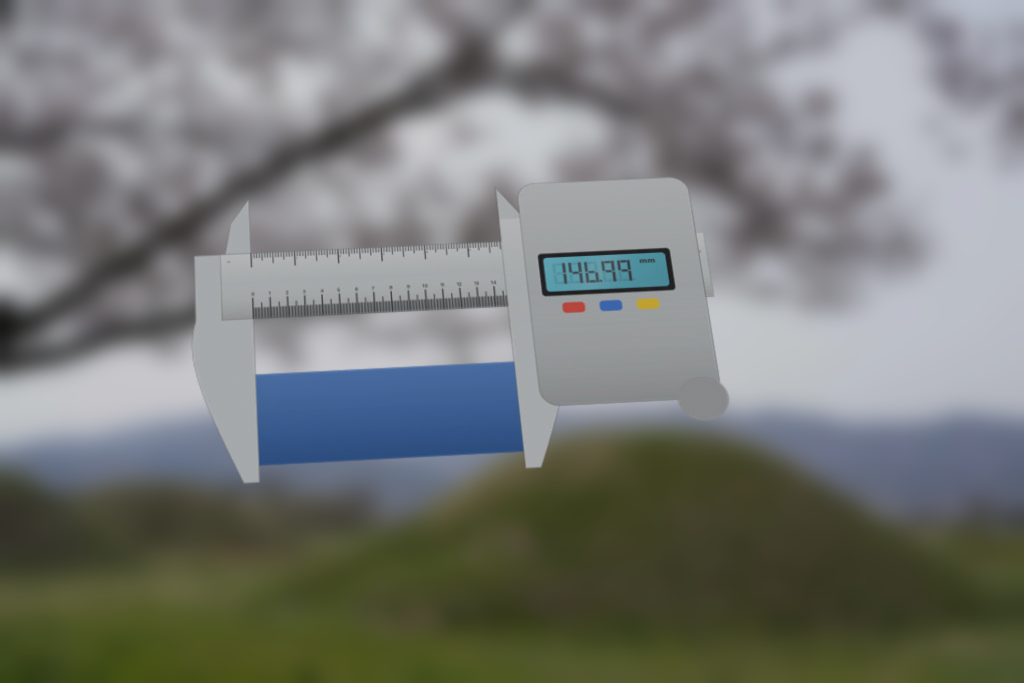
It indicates {"value": 146.99, "unit": "mm"}
